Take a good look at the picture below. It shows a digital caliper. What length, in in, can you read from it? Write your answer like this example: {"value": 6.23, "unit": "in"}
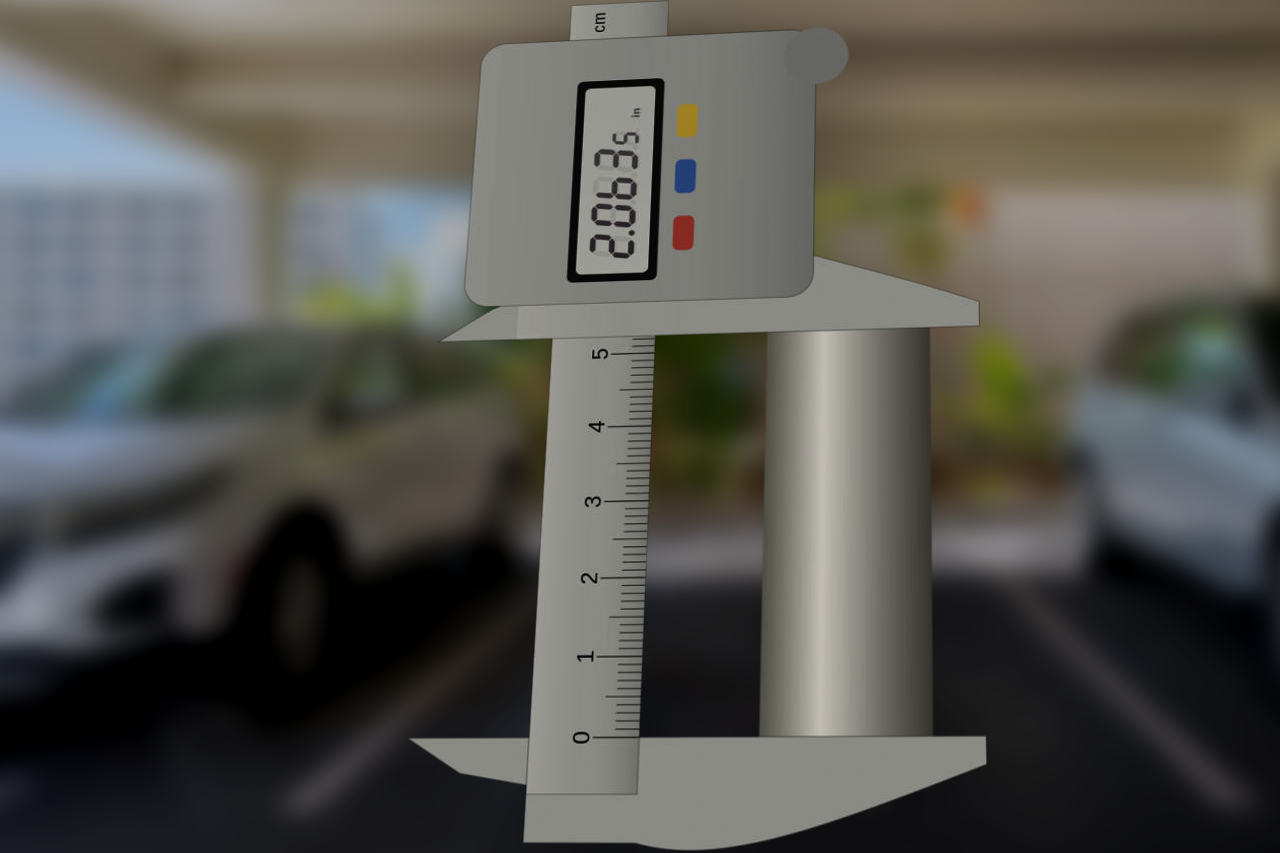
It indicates {"value": 2.0635, "unit": "in"}
